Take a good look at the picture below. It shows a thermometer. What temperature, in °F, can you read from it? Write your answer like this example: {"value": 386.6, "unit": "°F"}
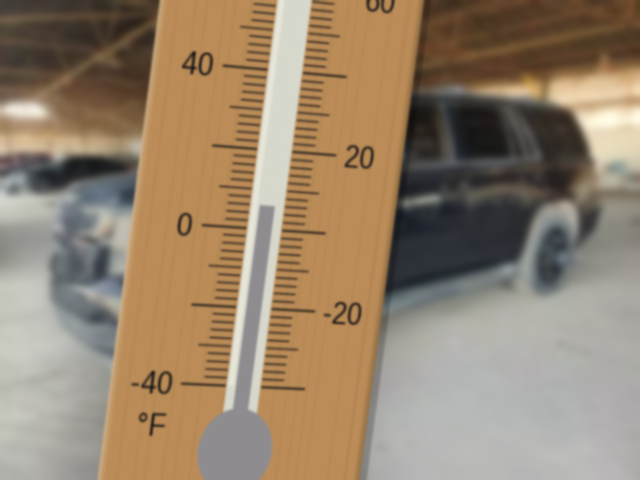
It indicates {"value": 6, "unit": "°F"}
